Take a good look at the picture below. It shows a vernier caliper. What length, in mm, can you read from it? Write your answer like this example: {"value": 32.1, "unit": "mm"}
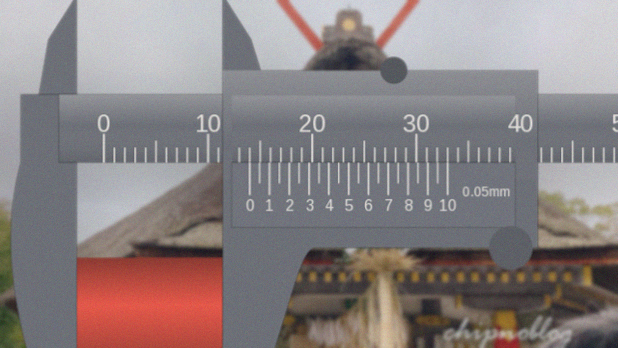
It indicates {"value": 14.0, "unit": "mm"}
